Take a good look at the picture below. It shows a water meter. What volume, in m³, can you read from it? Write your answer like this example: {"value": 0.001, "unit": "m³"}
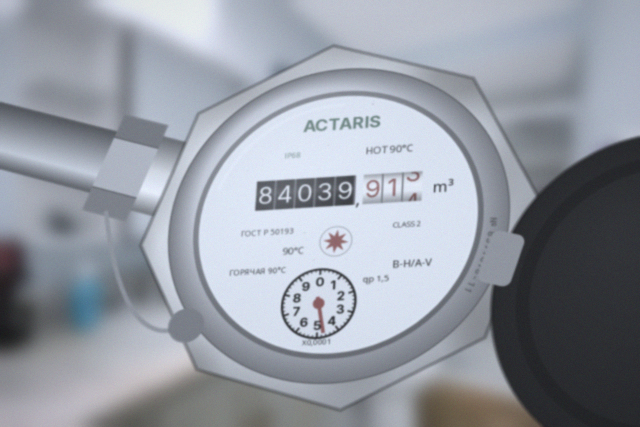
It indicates {"value": 84039.9134, "unit": "m³"}
